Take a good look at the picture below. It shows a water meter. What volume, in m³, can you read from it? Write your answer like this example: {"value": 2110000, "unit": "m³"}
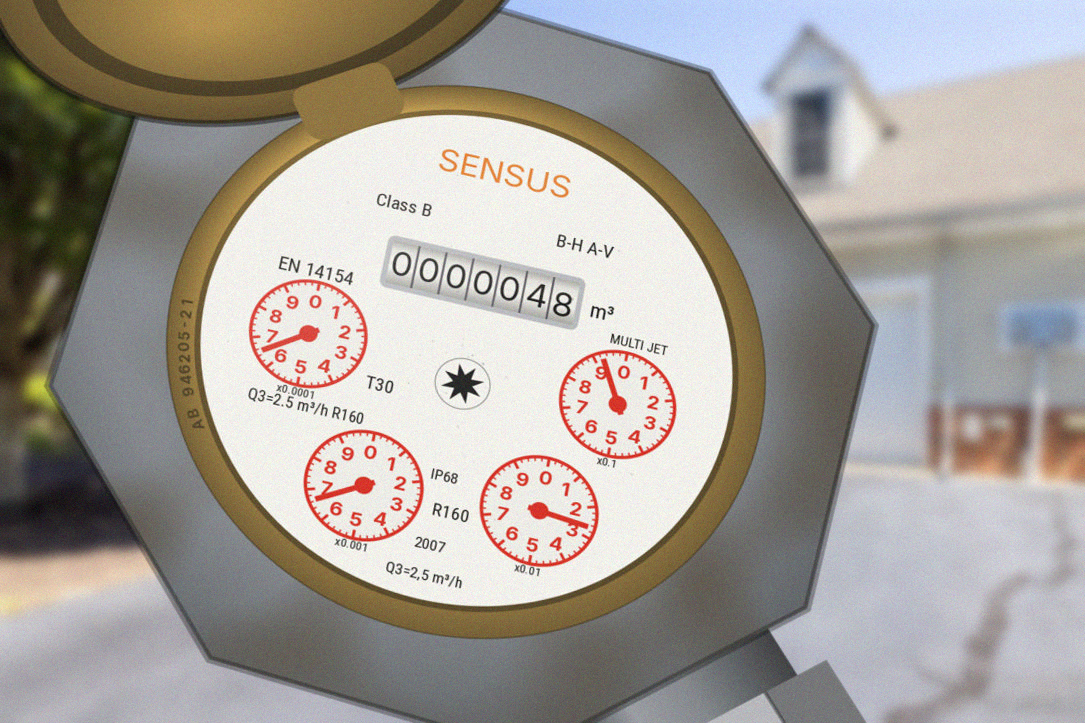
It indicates {"value": 47.9266, "unit": "m³"}
